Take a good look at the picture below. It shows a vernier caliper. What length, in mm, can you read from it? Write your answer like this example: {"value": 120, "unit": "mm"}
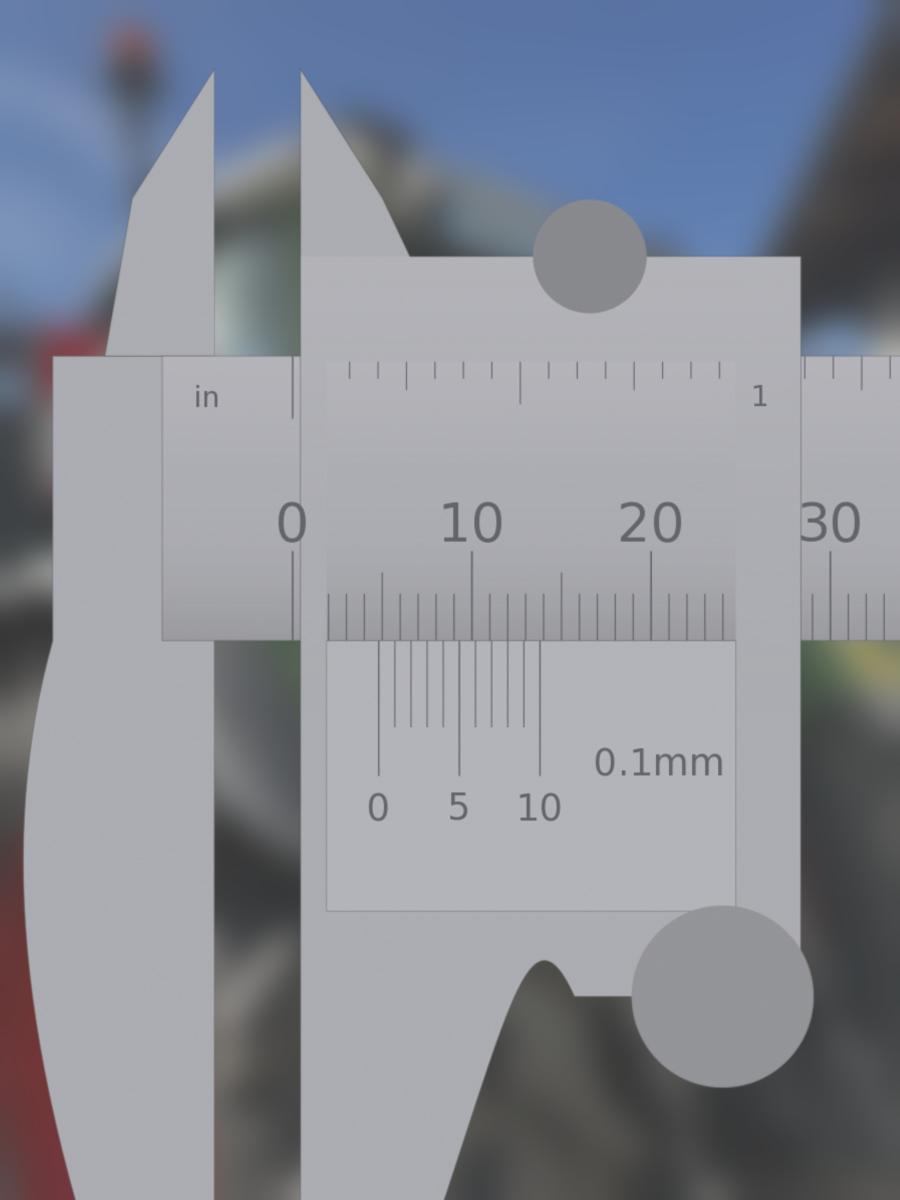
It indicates {"value": 4.8, "unit": "mm"}
